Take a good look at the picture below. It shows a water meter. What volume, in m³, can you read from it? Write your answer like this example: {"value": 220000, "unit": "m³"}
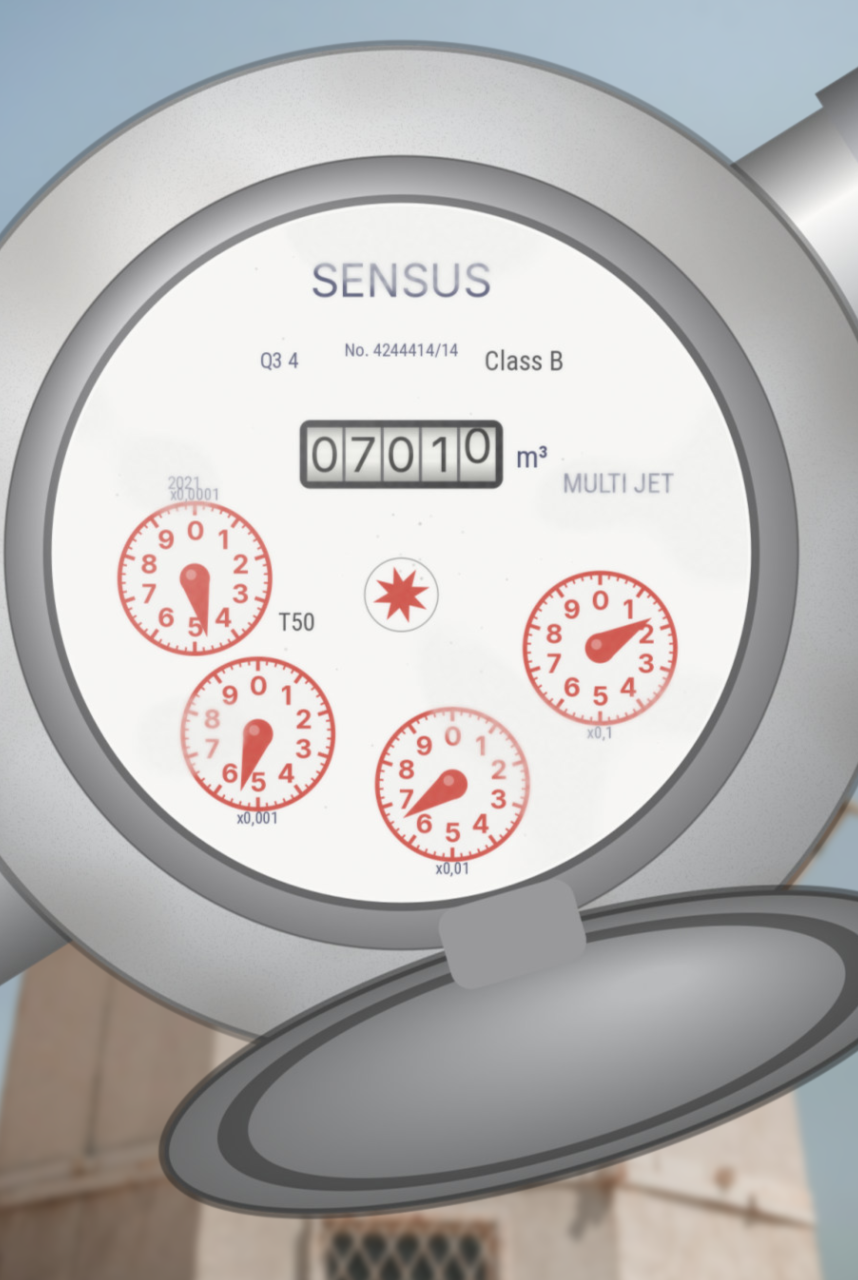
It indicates {"value": 7010.1654, "unit": "m³"}
